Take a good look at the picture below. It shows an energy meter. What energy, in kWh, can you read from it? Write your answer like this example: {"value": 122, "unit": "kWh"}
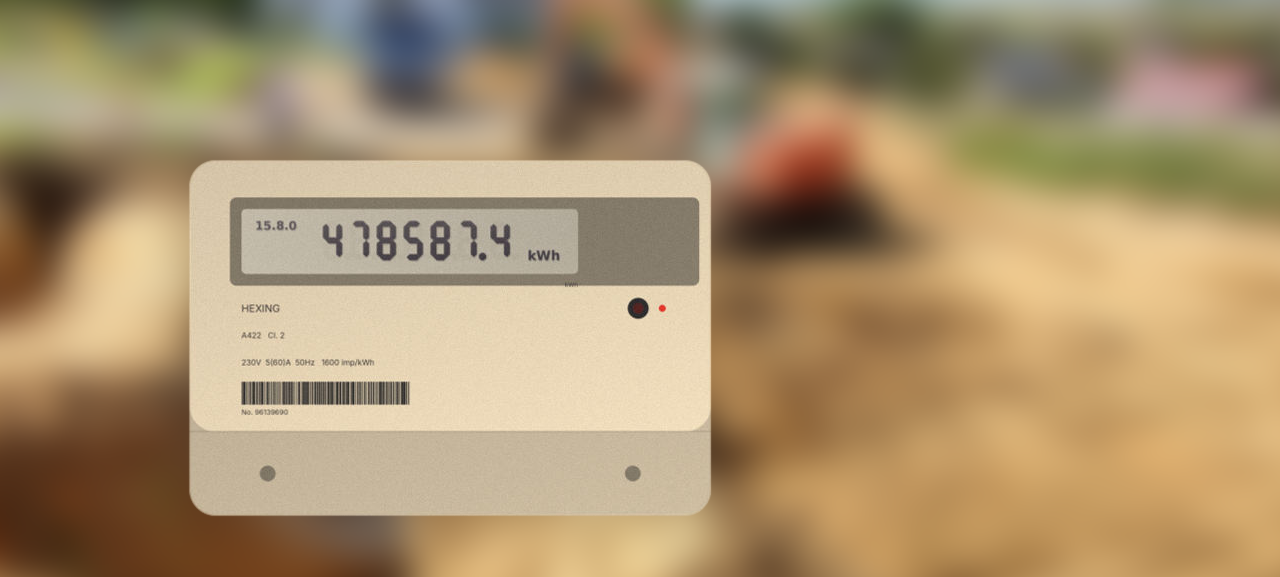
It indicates {"value": 478587.4, "unit": "kWh"}
